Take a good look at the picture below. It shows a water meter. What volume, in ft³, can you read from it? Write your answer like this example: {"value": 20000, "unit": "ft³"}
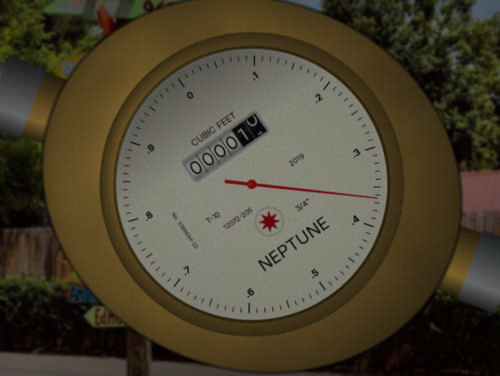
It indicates {"value": 10.36, "unit": "ft³"}
